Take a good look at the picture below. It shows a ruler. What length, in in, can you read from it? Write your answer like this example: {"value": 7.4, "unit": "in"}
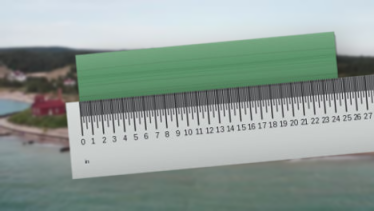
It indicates {"value": 24.5, "unit": "in"}
